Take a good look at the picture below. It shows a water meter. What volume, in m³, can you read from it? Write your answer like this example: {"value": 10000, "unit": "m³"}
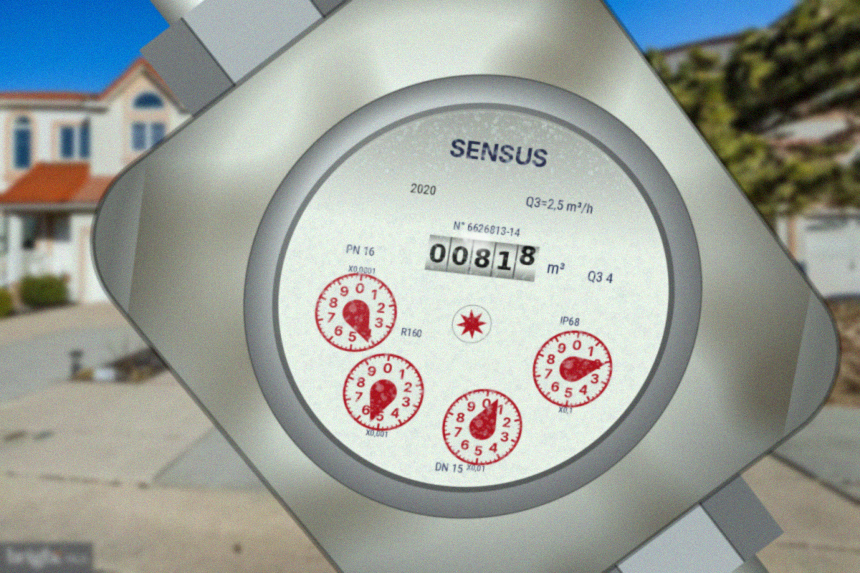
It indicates {"value": 818.2054, "unit": "m³"}
